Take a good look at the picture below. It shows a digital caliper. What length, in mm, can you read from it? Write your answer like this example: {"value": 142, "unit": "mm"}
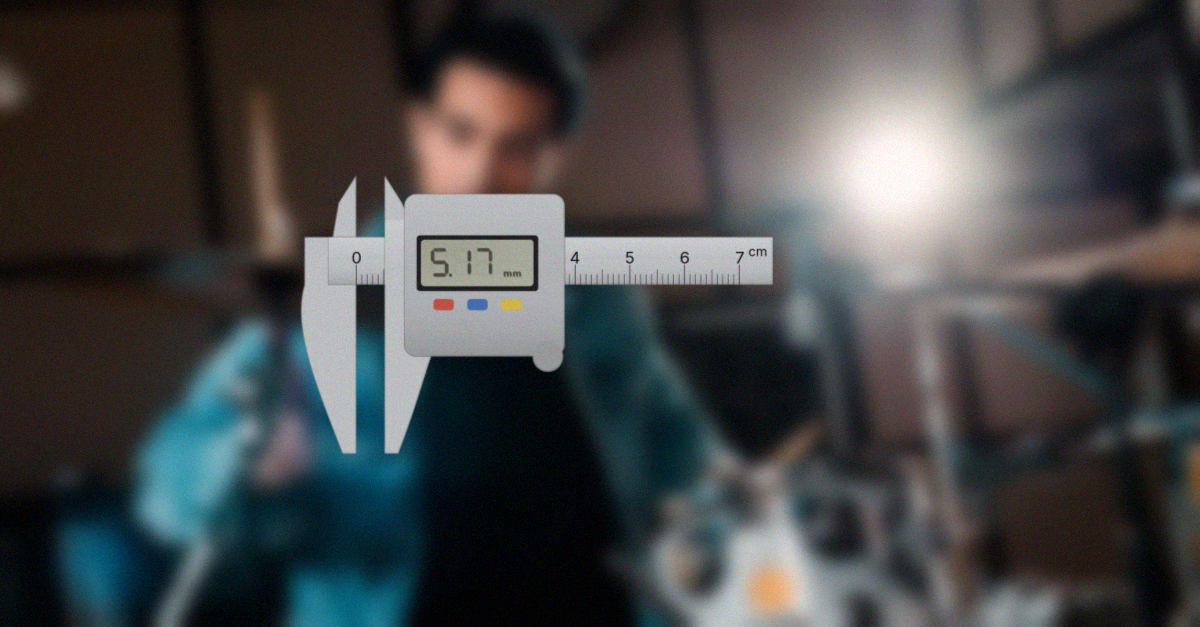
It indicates {"value": 5.17, "unit": "mm"}
